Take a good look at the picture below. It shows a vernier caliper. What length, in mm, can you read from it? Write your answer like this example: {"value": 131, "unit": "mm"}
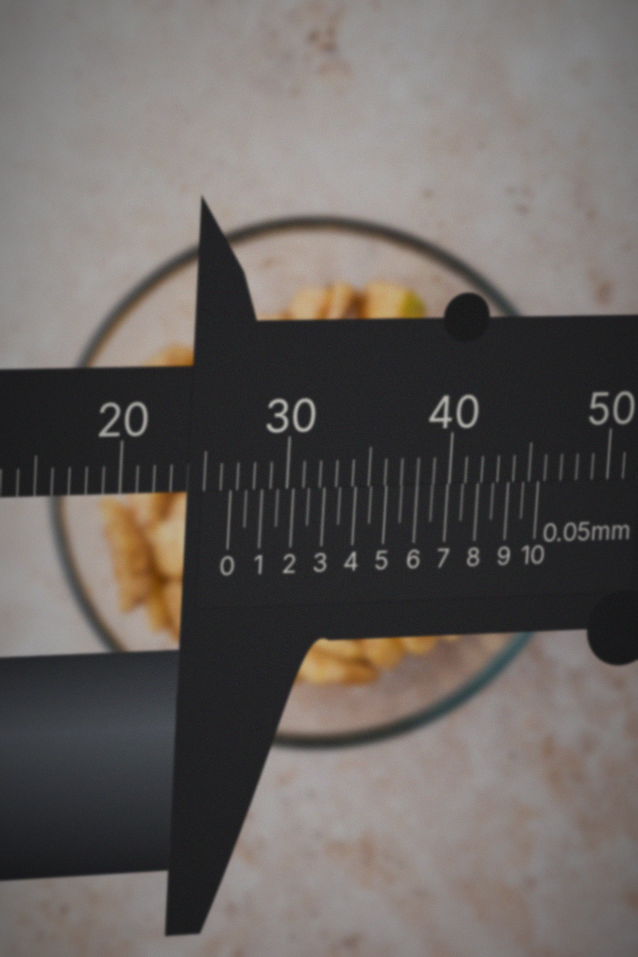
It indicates {"value": 26.6, "unit": "mm"}
